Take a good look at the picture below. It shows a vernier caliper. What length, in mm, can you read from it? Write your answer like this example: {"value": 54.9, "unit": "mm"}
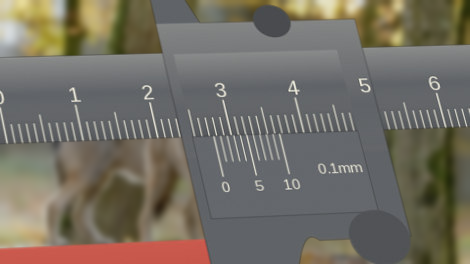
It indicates {"value": 27.6, "unit": "mm"}
